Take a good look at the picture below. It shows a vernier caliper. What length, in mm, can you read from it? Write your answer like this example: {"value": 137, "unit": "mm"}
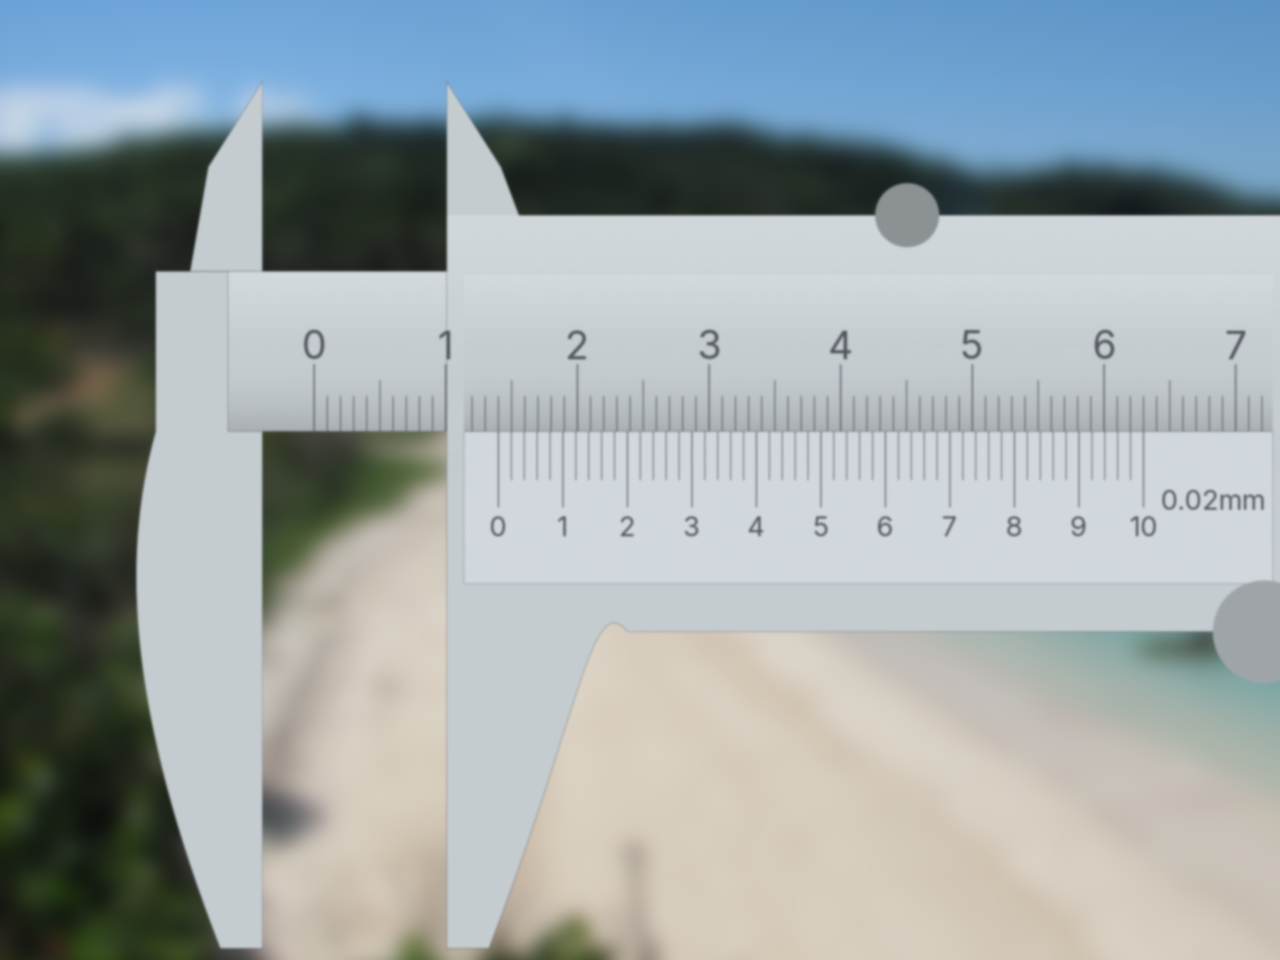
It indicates {"value": 14.0, "unit": "mm"}
